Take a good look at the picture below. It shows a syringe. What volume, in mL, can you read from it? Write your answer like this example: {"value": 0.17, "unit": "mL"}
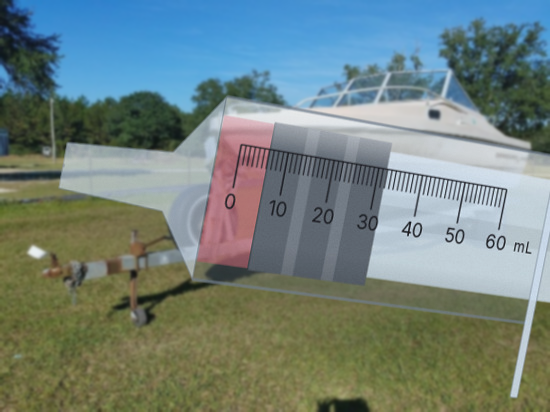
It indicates {"value": 6, "unit": "mL"}
